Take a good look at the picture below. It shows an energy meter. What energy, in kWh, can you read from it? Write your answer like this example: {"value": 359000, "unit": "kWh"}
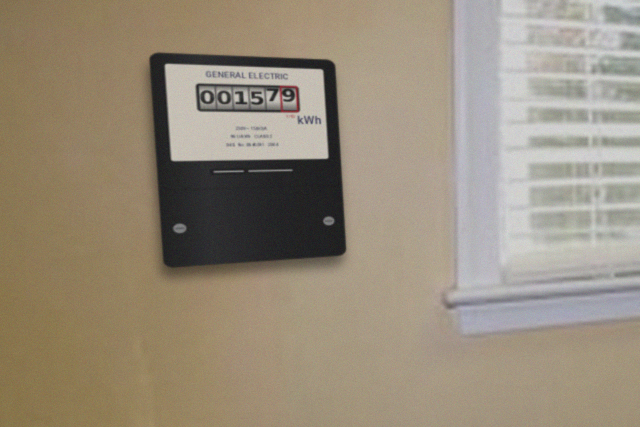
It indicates {"value": 157.9, "unit": "kWh"}
